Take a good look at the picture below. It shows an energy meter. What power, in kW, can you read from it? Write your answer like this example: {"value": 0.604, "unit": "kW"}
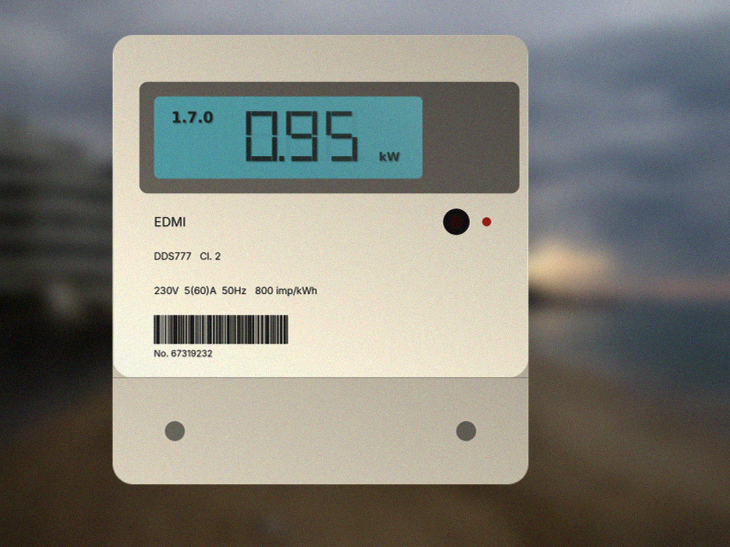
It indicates {"value": 0.95, "unit": "kW"}
